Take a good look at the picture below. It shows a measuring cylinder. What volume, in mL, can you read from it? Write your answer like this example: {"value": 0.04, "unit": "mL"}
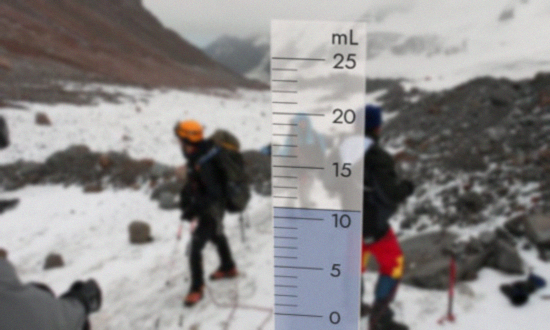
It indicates {"value": 11, "unit": "mL"}
